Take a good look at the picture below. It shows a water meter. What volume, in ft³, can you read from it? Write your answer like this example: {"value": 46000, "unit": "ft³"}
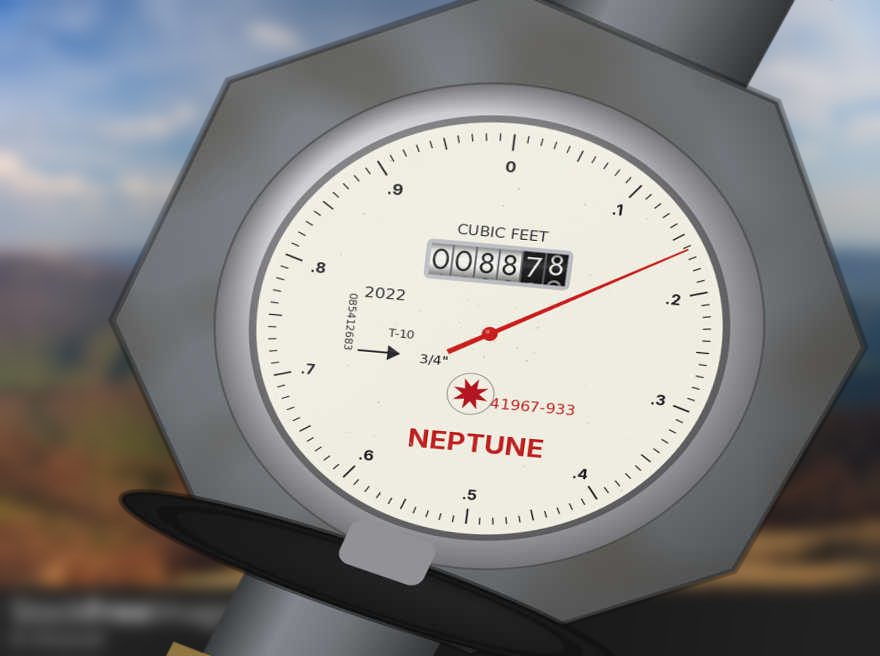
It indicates {"value": 8878.16, "unit": "ft³"}
